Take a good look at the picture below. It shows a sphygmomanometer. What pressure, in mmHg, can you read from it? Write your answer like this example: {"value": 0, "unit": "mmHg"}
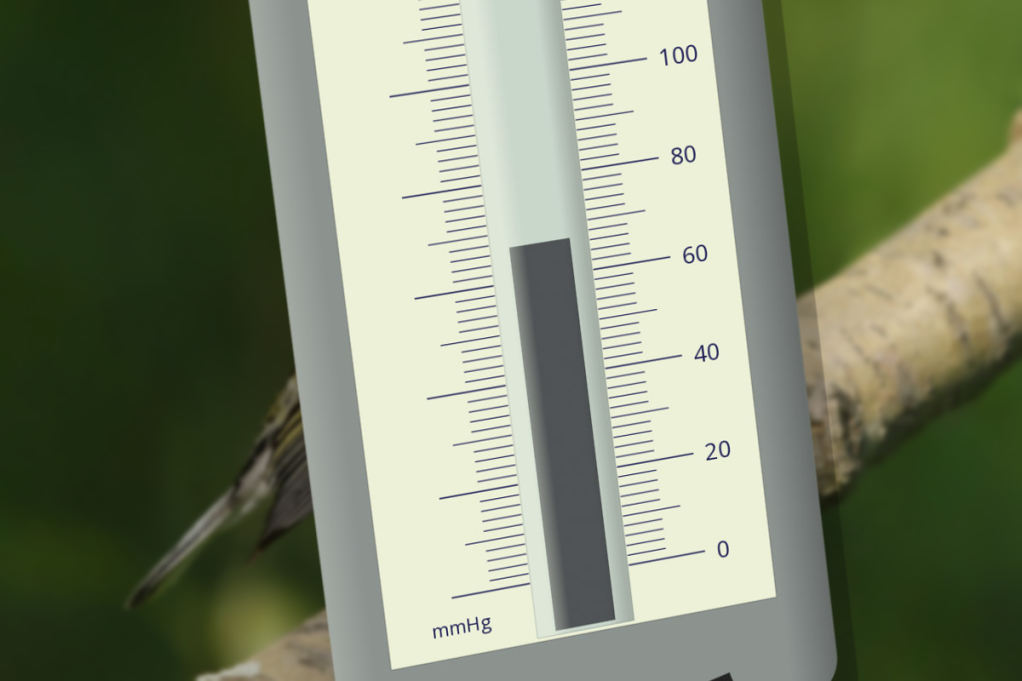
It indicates {"value": 67, "unit": "mmHg"}
